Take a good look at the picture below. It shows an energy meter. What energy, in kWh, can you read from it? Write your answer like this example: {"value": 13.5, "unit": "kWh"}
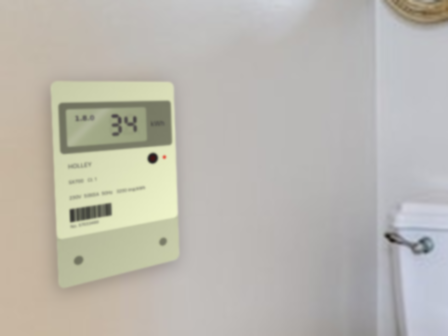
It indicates {"value": 34, "unit": "kWh"}
